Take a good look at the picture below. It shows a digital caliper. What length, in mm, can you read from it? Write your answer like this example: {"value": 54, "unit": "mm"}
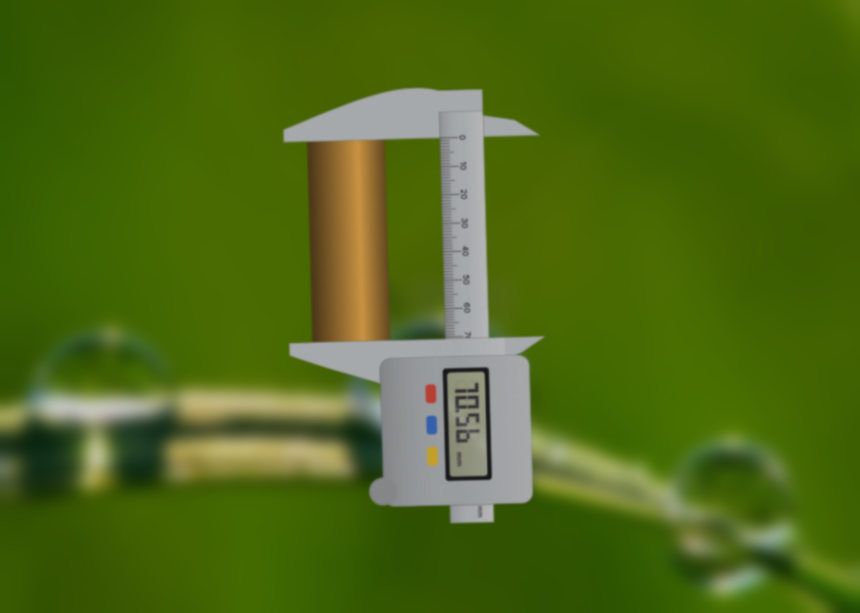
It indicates {"value": 70.56, "unit": "mm"}
